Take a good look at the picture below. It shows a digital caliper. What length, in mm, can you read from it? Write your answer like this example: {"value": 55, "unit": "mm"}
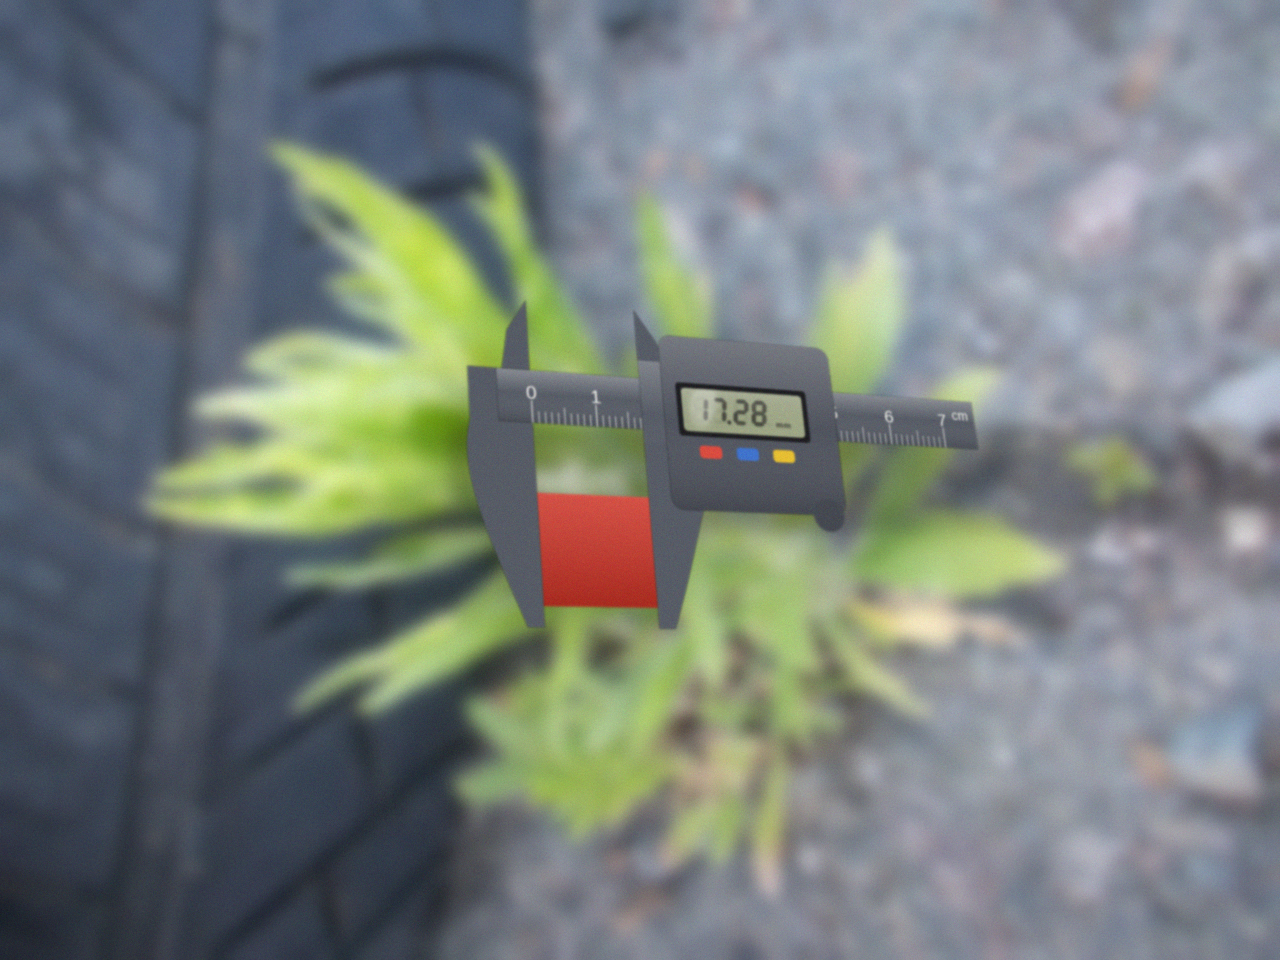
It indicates {"value": 17.28, "unit": "mm"}
